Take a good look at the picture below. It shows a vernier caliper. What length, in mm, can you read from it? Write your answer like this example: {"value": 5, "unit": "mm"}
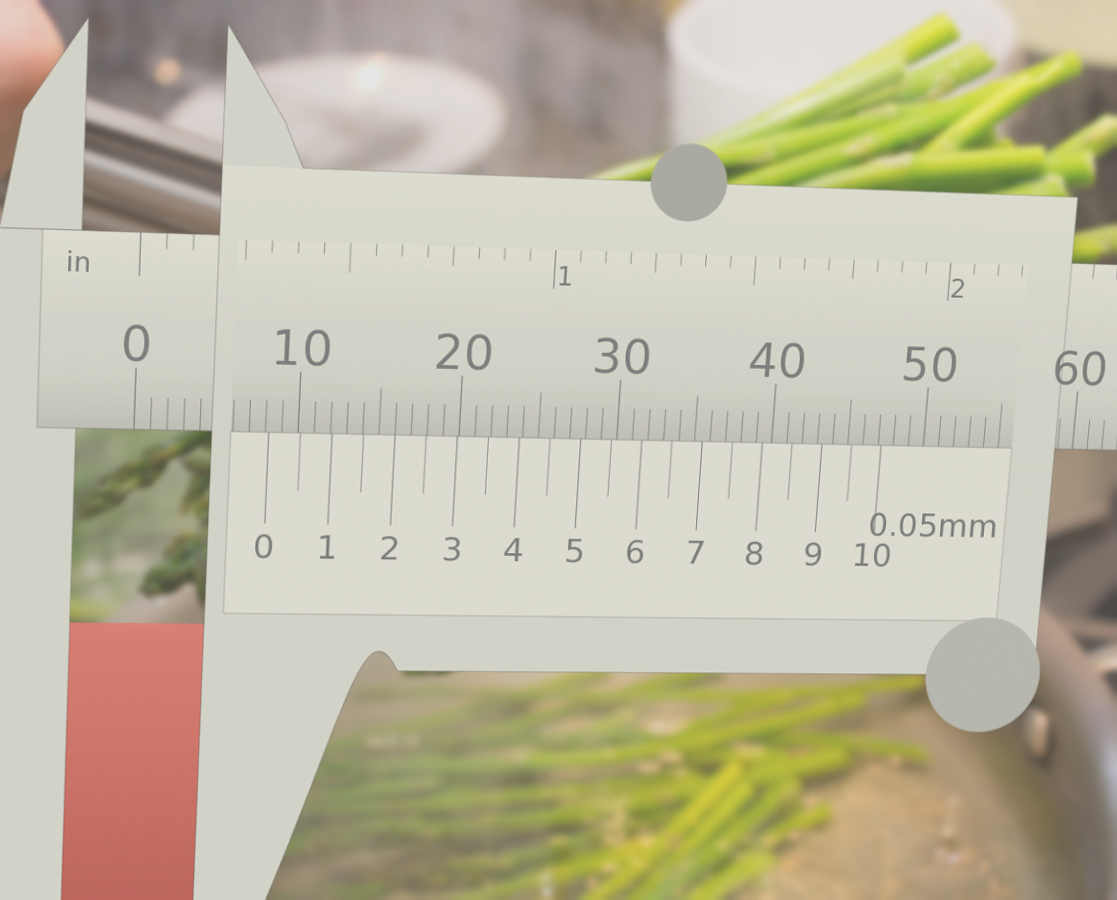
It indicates {"value": 8.2, "unit": "mm"}
